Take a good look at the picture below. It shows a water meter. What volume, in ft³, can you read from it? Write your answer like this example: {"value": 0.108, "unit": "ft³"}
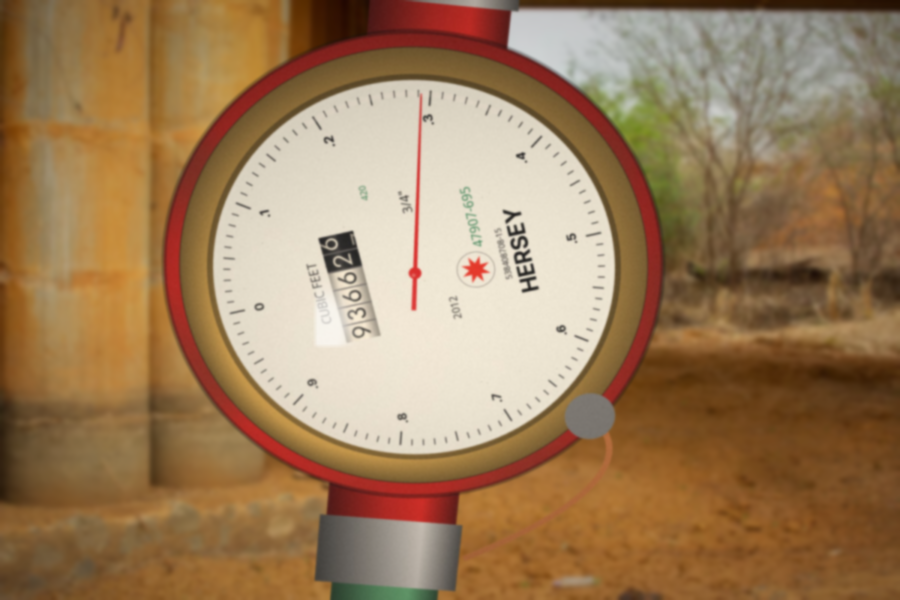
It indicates {"value": 936626.29, "unit": "ft³"}
